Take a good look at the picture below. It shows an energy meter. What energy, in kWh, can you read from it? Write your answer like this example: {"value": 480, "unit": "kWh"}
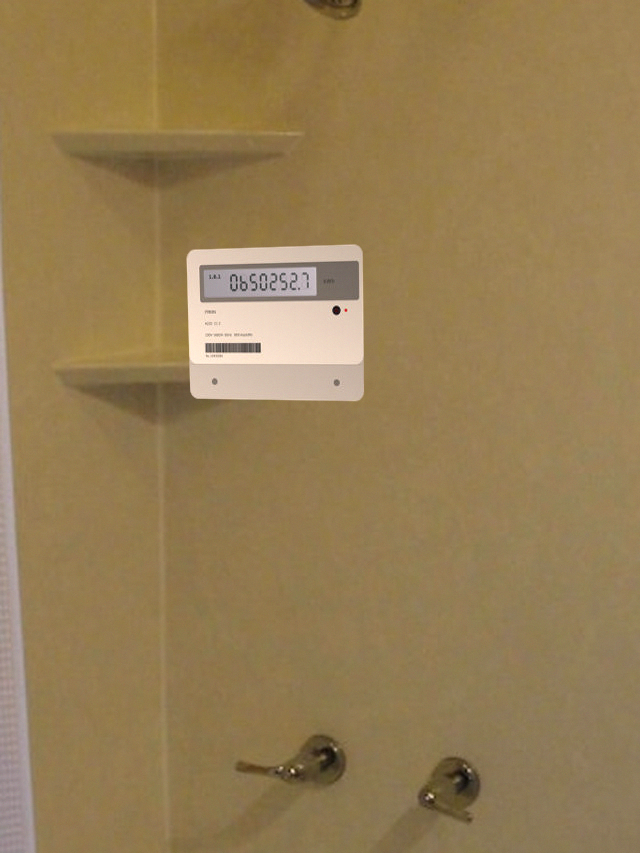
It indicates {"value": 650252.7, "unit": "kWh"}
